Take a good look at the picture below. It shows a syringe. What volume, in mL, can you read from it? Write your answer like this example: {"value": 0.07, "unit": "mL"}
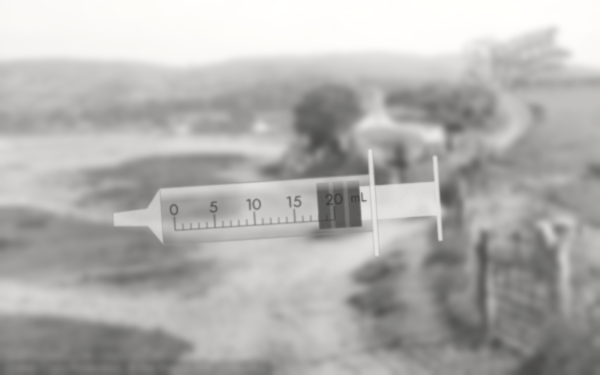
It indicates {"value": 18, "unit": "mL"}
